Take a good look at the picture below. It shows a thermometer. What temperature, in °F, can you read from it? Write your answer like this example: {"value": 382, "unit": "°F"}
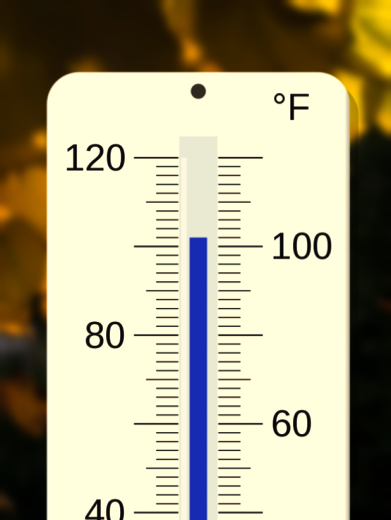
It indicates {"value": 102, "unit": "°F"}
